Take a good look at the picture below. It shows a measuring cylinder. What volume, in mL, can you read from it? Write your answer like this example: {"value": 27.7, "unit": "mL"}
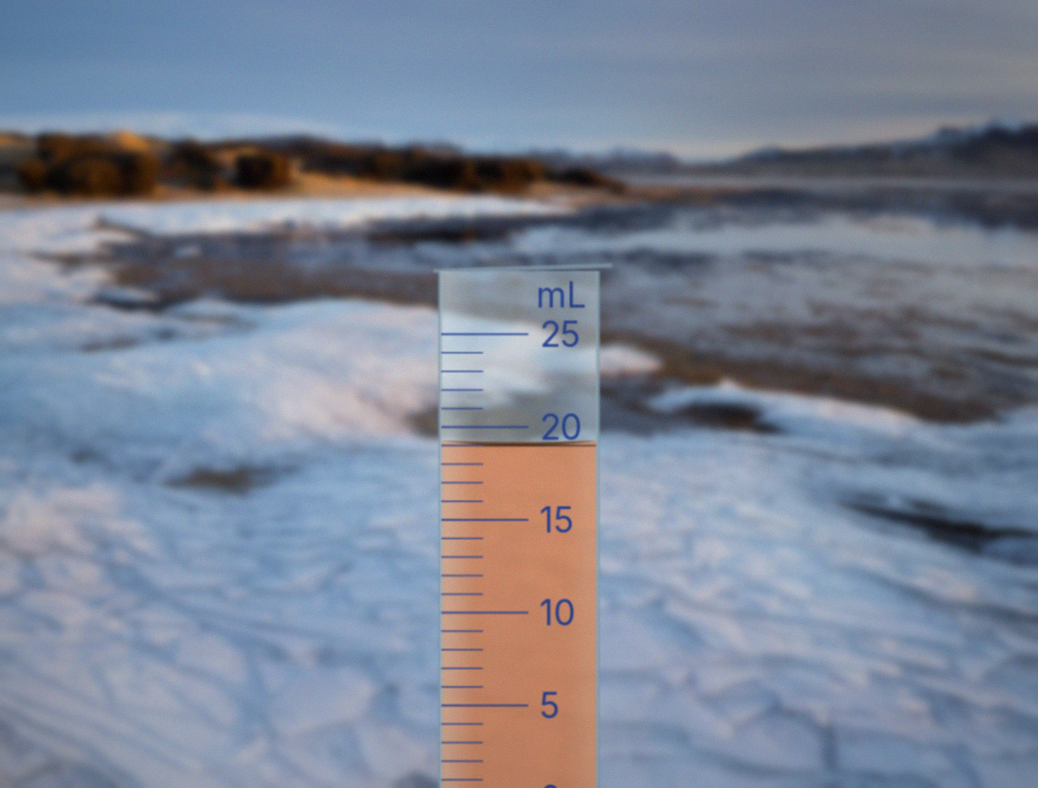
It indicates {"value": 19, "unit": "mL"}
